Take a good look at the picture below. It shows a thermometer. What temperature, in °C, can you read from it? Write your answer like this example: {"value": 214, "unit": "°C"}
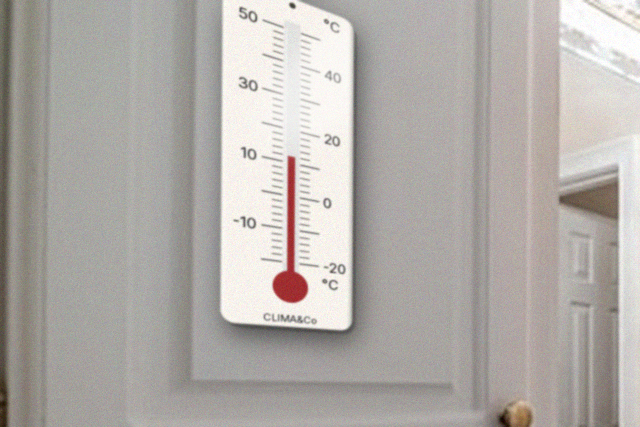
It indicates {"value": 12, "unit": "°C"}
